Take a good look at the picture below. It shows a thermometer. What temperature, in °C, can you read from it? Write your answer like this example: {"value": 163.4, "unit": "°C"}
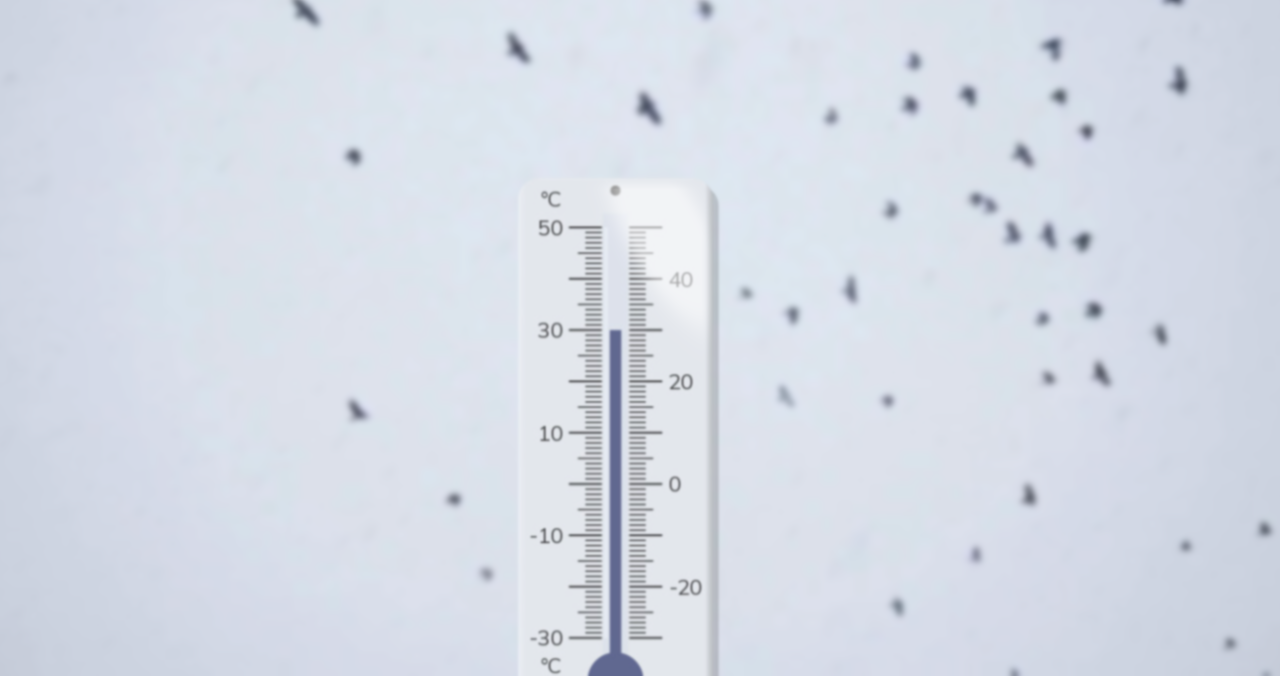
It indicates {"value": 30, "unit": "°C"}
